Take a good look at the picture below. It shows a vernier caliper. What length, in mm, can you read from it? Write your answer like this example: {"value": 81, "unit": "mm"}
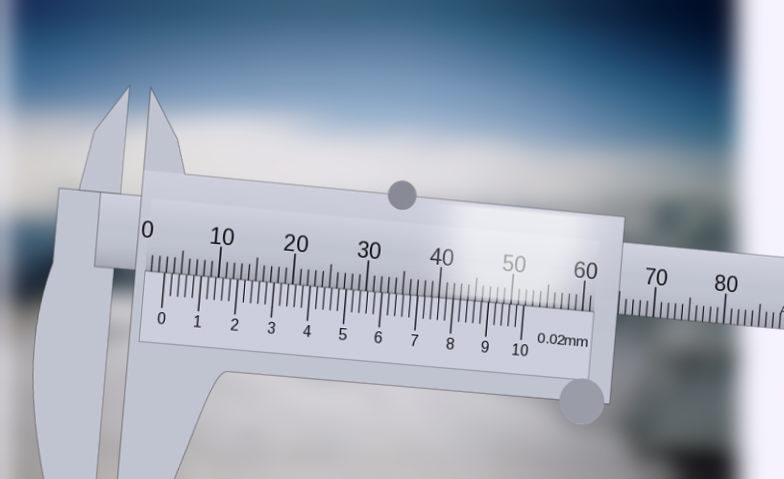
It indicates {"value": 2.8, "unit": "mm"}
